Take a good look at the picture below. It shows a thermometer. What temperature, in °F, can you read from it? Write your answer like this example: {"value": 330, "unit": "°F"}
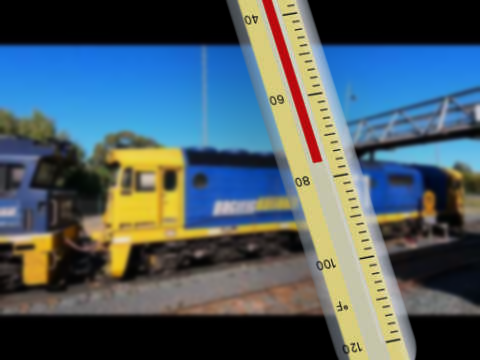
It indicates {"value": 76, "unit": "°F"}
